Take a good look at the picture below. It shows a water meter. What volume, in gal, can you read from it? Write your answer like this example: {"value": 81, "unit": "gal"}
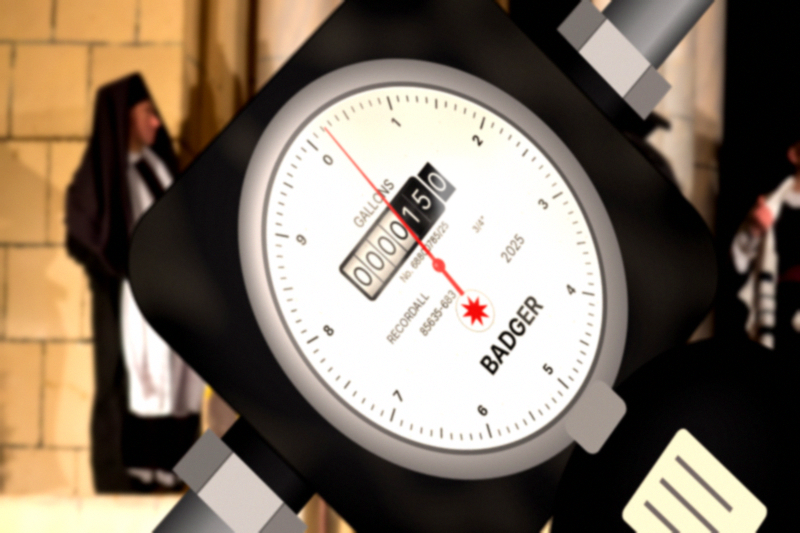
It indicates {"value": 150.2, "unit": "gal"}
